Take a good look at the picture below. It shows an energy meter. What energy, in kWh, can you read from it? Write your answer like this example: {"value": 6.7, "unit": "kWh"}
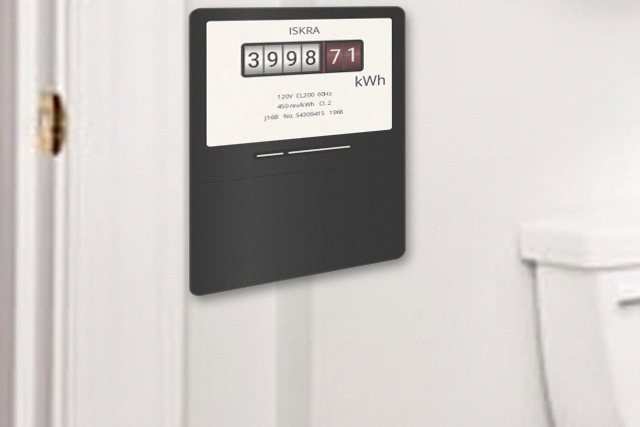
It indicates {"value": 3998.71, "unit": "kWh"}
